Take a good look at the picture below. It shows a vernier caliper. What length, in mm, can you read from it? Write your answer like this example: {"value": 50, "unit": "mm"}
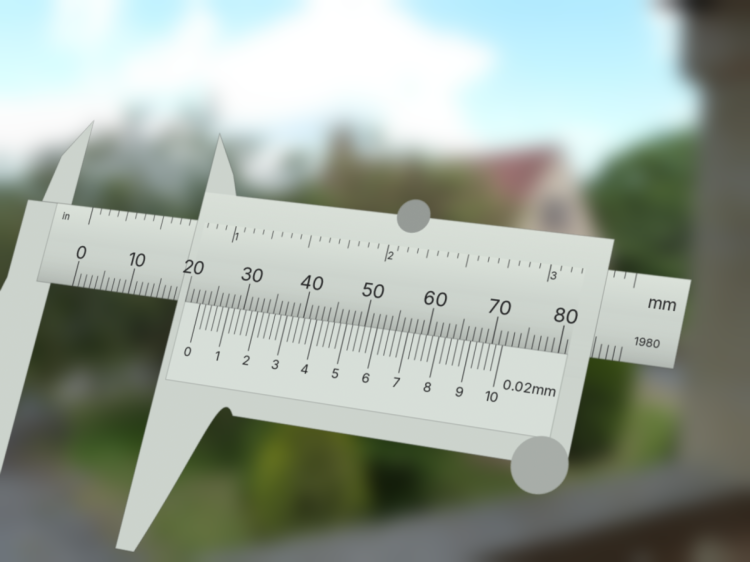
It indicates {"value": 22.6, "unit": "mm"}
